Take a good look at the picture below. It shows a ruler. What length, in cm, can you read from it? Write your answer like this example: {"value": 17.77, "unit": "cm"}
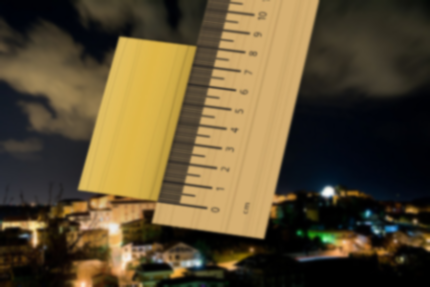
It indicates {"value": 8, "unit": "cm"}
